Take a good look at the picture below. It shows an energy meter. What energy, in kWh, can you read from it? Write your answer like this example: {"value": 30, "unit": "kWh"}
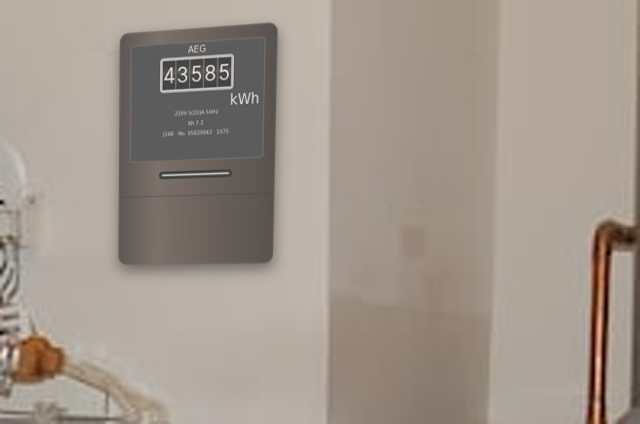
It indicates {"value": 43585, "unit": "kWh"}
